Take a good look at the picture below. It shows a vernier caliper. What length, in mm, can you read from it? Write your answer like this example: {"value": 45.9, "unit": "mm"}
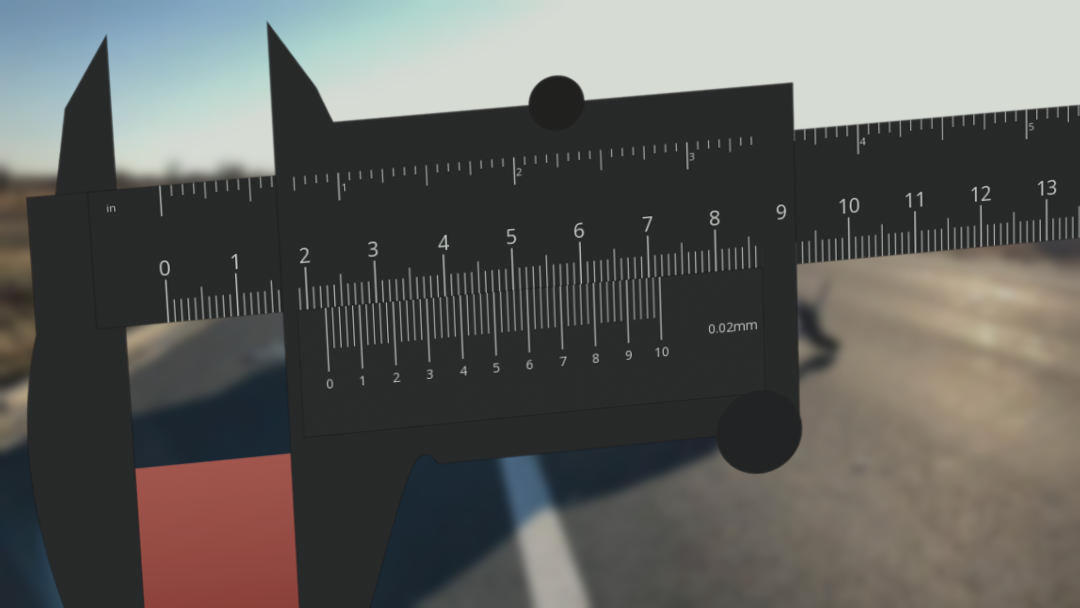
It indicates {"value": 22.6, "unit": "mm"}
